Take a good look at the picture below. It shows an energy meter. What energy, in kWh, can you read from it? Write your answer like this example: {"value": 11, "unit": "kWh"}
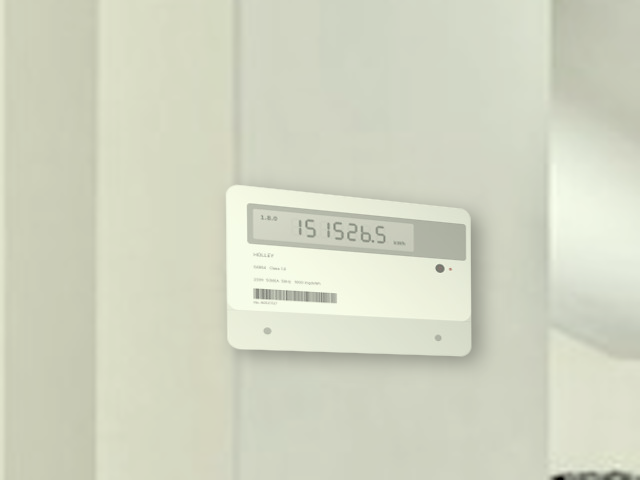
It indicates {"value": 151526.5, "unit": "kWh"}
